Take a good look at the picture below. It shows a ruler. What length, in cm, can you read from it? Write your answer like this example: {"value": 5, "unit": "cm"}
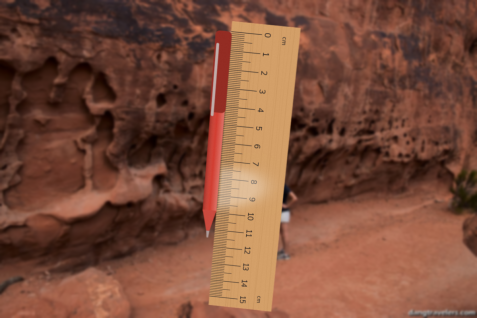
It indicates {"value": 11.5, "unit": "cm"}
